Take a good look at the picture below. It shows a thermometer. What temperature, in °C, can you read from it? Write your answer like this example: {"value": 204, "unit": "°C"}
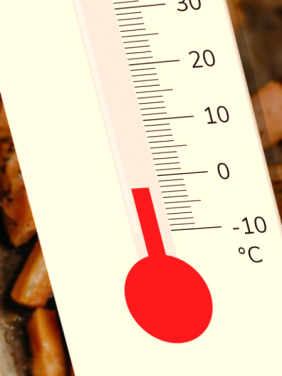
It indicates {"value": -2, "unit": "°C"}
